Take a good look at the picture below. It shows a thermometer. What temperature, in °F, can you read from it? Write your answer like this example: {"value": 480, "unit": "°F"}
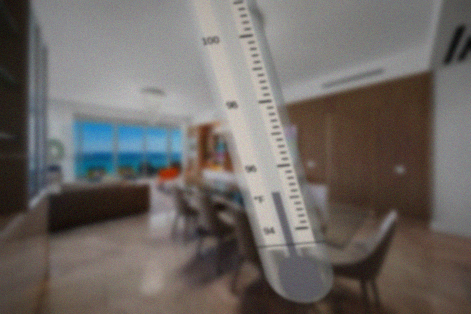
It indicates {"value": 95.2, "unit": "°F"}
